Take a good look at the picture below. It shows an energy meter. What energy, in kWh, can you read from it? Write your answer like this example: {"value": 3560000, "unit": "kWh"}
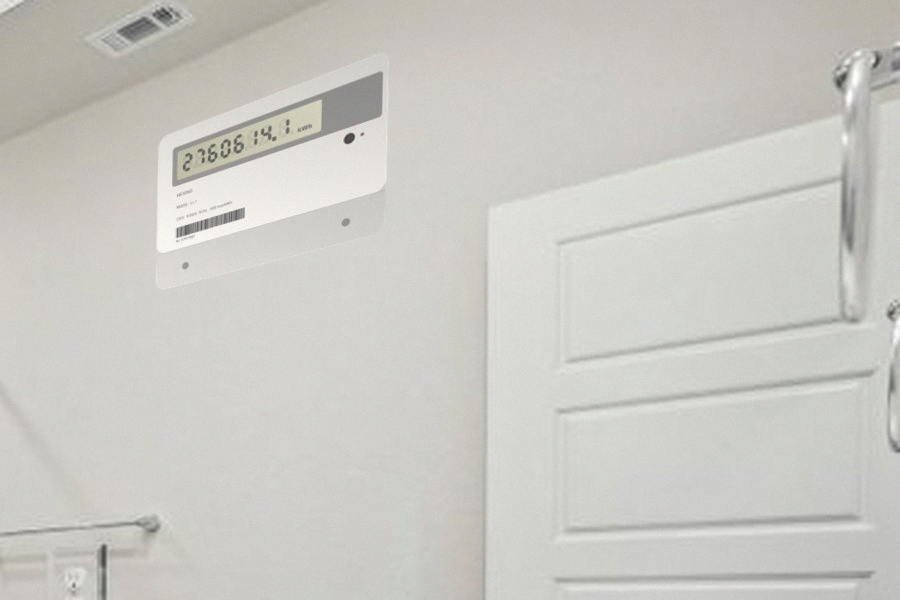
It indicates {"value": 2760614.1, "unit": "kWh"}
